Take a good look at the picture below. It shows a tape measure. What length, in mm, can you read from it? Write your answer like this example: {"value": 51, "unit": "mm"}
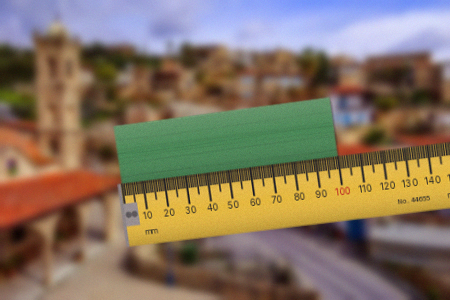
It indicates {"value": 100, "unit": "mm"}
